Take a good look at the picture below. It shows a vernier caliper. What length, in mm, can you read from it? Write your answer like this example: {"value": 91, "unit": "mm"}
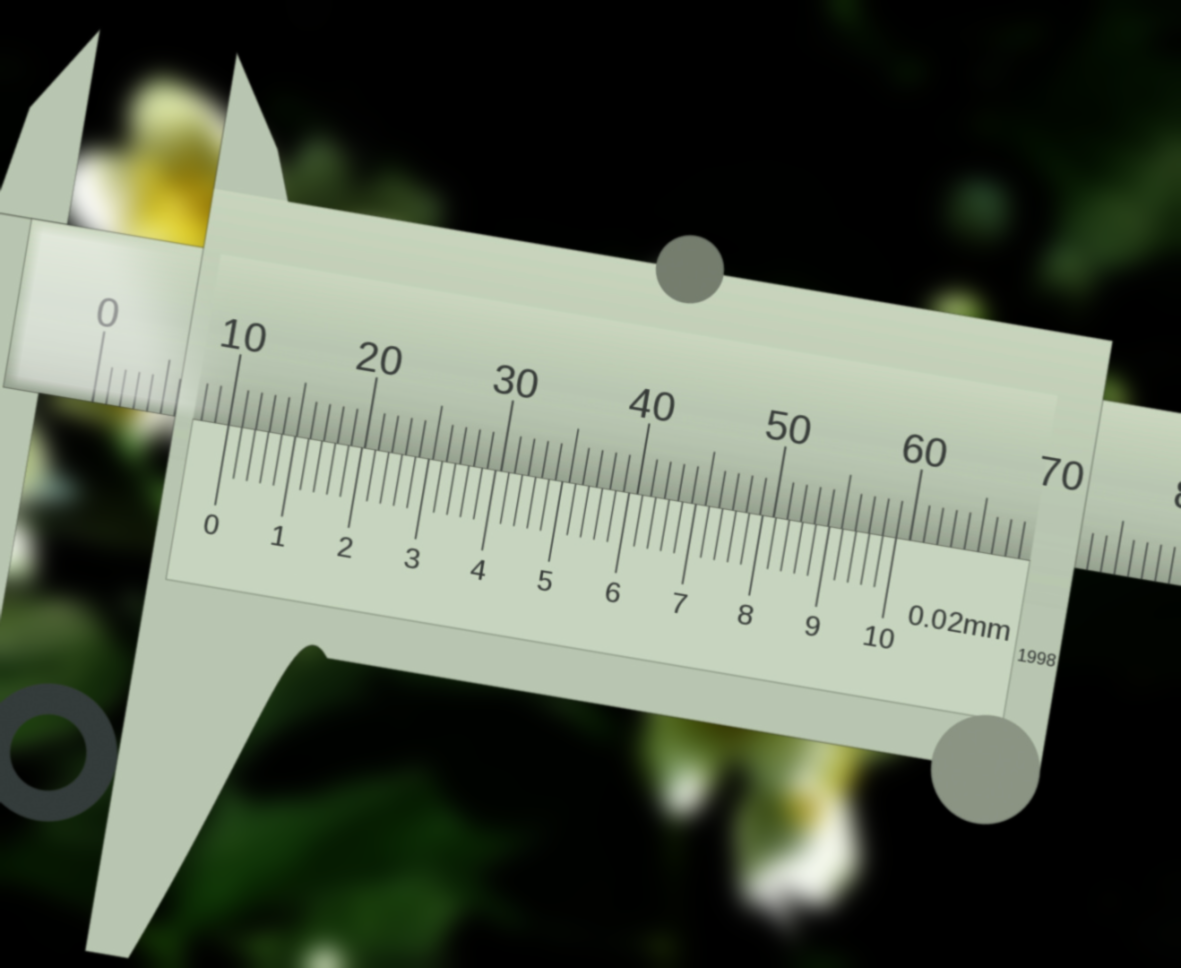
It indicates {"value": 10.0, "unit": "mm"}
